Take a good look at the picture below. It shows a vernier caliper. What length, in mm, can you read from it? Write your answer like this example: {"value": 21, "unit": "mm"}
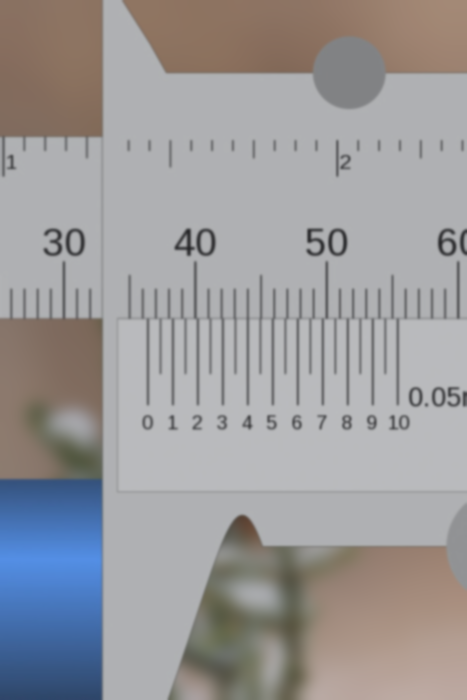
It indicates {"value": 36.4, "unit": "mm"}
